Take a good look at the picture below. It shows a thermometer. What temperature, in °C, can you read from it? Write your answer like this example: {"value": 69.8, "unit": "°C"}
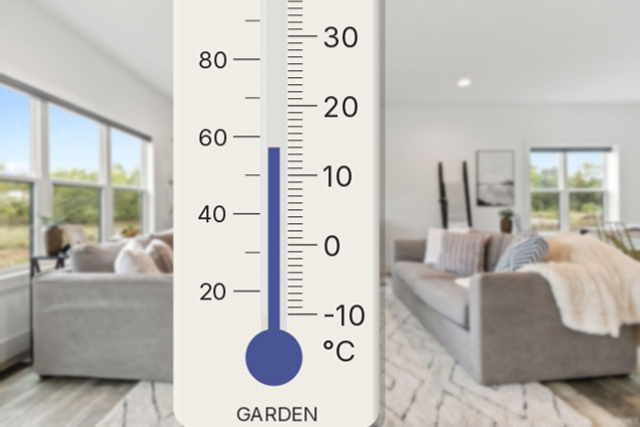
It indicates {"value": 14, "unit": "°C"}
